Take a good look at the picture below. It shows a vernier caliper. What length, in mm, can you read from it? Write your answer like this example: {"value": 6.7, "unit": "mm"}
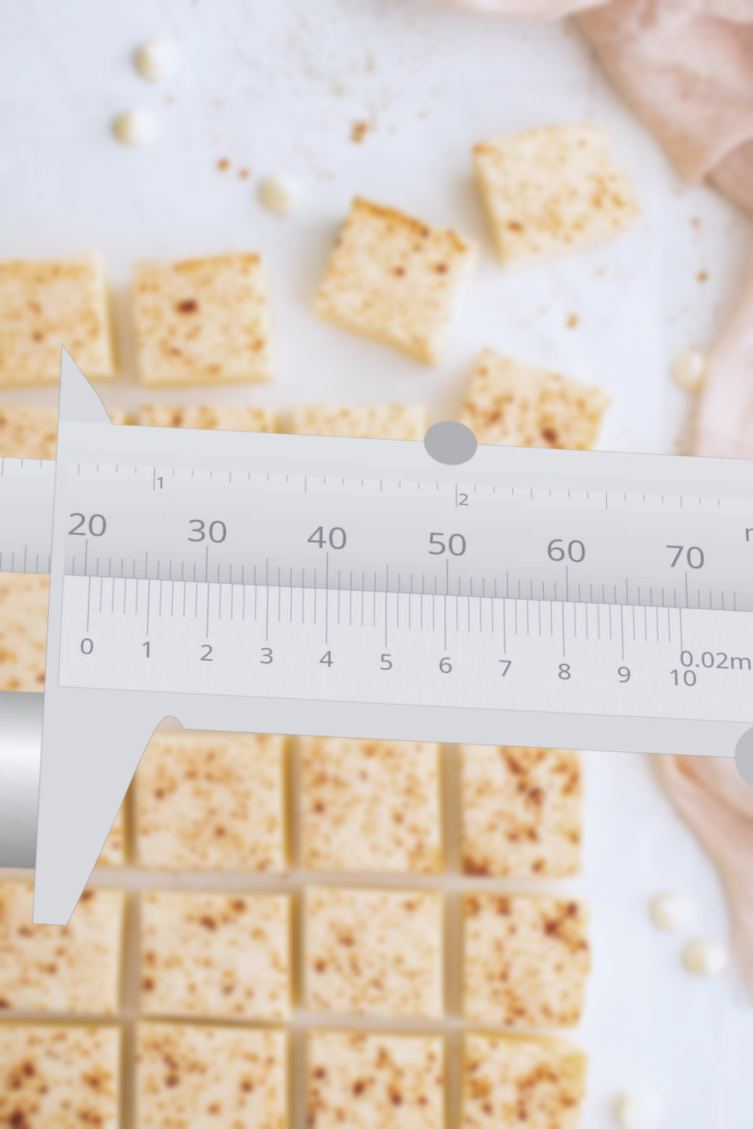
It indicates {"value": 20.4, "unit": "mm"}
